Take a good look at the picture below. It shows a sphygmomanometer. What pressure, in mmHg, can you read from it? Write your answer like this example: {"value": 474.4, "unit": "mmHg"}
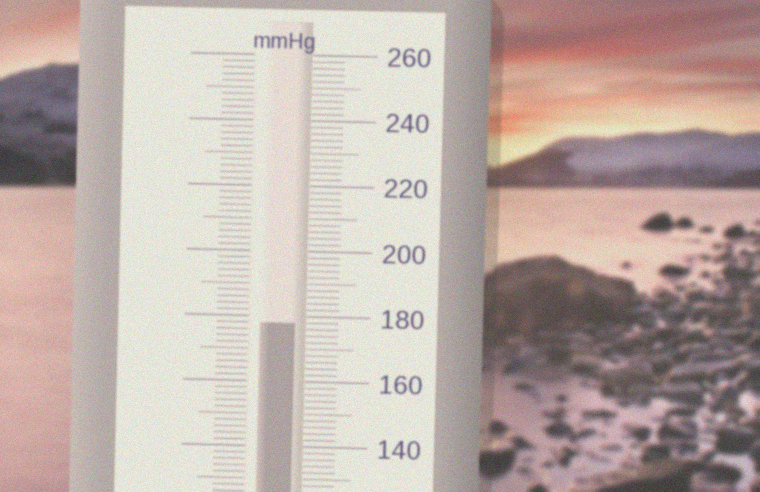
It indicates {"value": 178, "unit": "mmHg"}
